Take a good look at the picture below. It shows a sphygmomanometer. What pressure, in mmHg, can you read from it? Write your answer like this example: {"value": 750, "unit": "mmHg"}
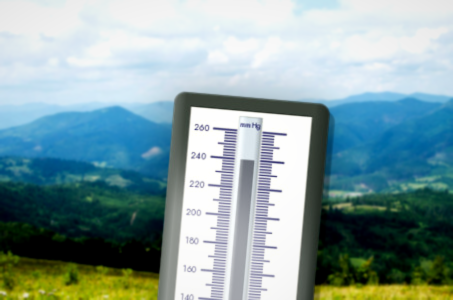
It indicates {"value": 240, "unit": "mmHg"}
